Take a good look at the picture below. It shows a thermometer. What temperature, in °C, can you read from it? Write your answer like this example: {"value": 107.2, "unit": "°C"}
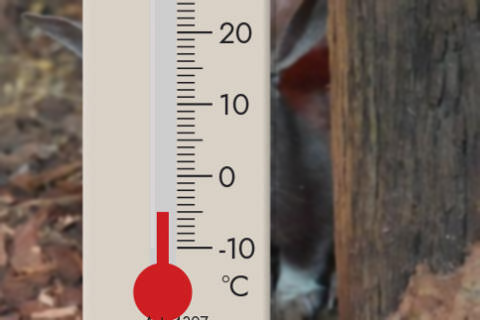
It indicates {"value": -5, "unit": "°C"}
